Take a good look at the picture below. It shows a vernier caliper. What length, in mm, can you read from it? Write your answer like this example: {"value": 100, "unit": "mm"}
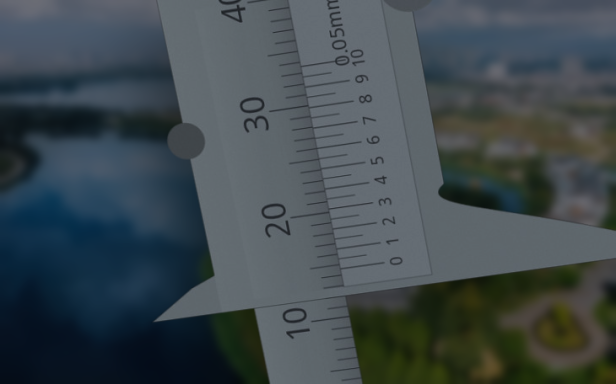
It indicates {"value": 14.6, "unit": "mm"}
